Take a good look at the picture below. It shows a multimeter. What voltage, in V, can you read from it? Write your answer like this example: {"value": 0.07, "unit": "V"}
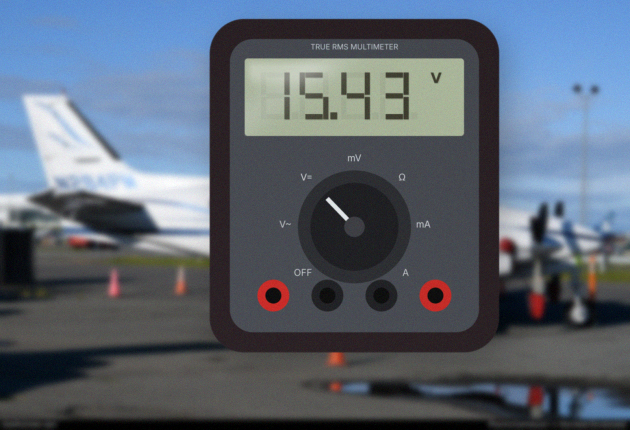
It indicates {"value": 15.43, "unit": "V"}
